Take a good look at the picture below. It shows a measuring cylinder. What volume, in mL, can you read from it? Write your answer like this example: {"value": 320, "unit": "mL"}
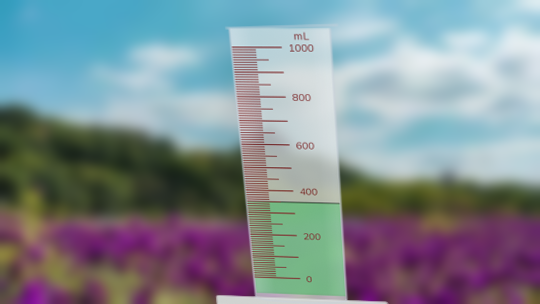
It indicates {"value": 350, "unit": "mL"}
